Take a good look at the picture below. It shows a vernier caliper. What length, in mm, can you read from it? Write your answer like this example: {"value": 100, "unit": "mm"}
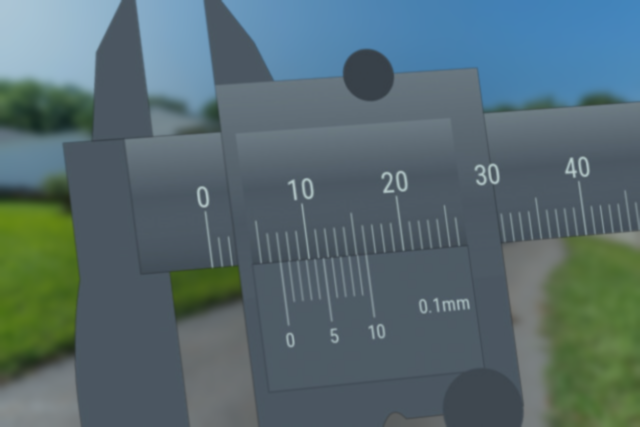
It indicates {"value": 7.0, "unit": "mm"}
